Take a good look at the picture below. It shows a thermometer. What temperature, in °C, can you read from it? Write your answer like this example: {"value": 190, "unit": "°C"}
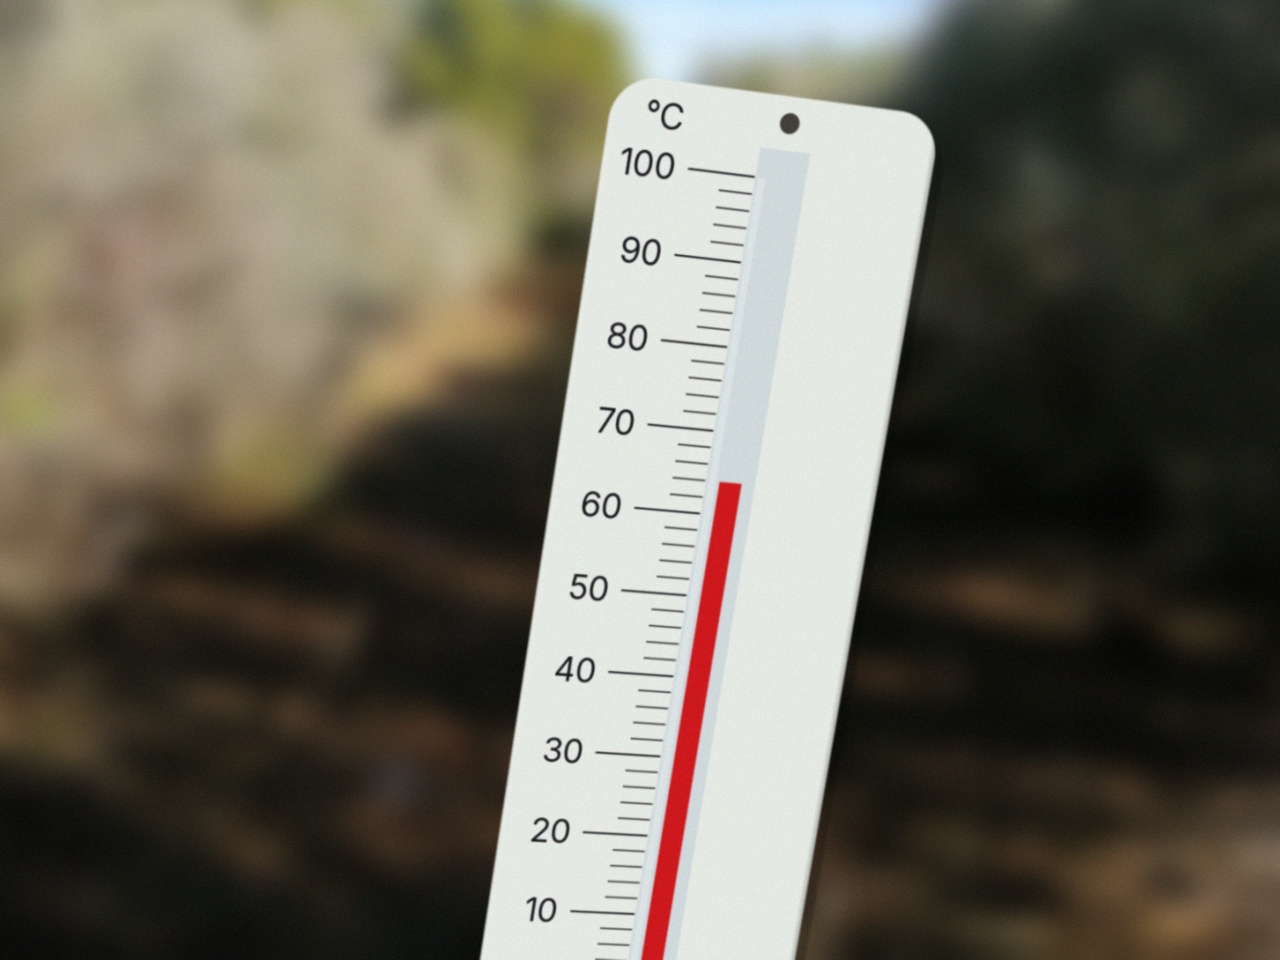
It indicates {"value": 64, "unit": "°C"}
